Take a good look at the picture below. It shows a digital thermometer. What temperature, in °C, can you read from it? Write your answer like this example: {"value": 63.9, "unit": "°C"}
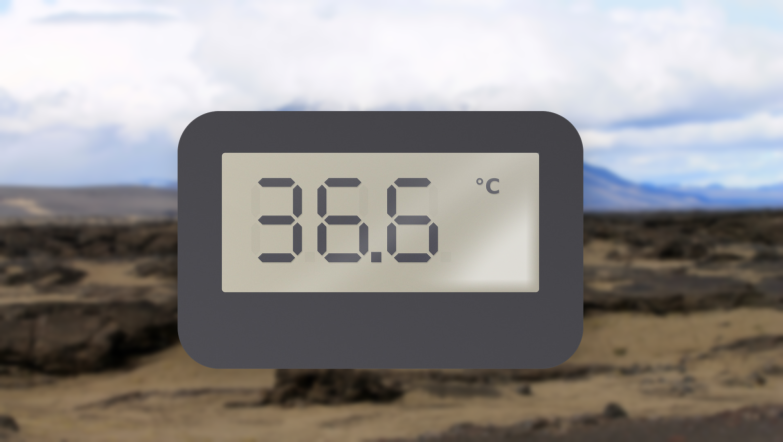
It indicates {"value": 36.6, "unit": "°C"}
